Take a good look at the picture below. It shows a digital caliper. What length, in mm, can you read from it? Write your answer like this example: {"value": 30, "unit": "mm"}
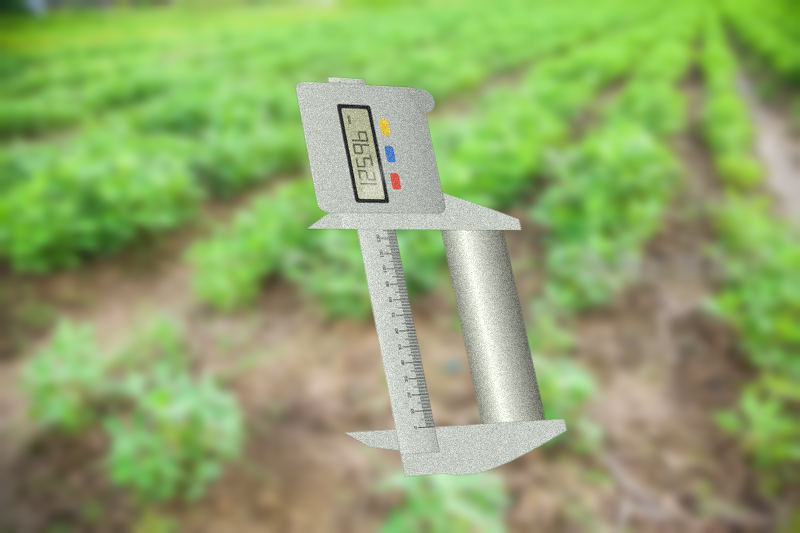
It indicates {"value": 125.96, "unit": "mm"}
